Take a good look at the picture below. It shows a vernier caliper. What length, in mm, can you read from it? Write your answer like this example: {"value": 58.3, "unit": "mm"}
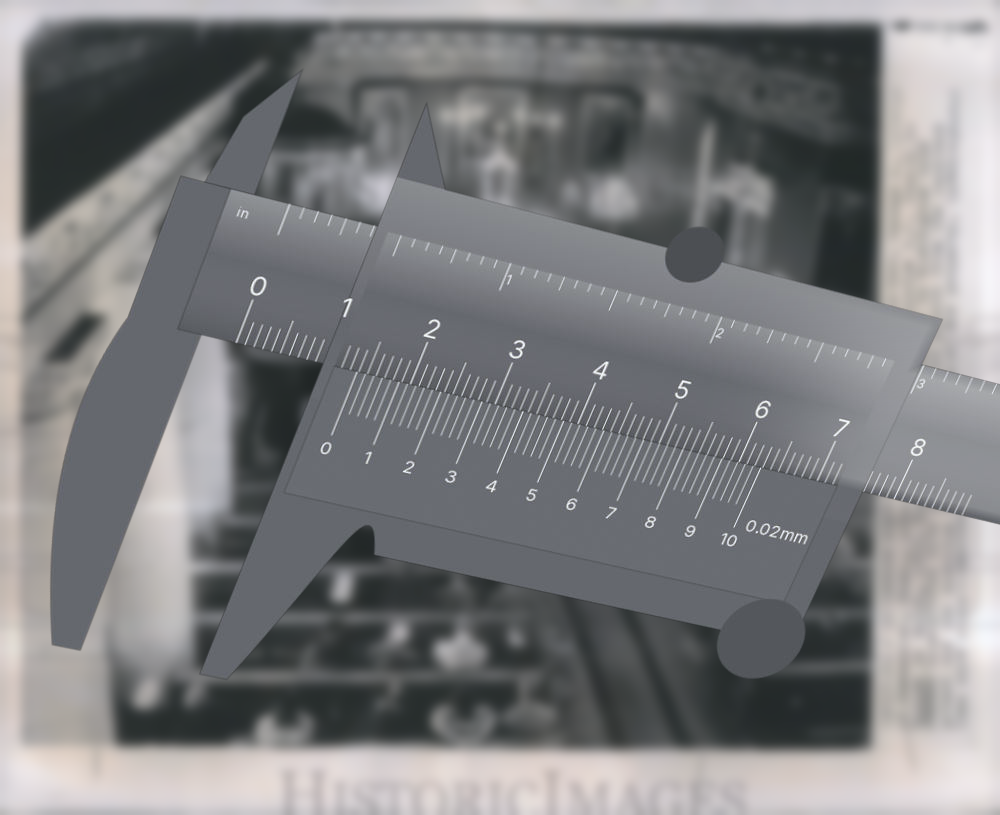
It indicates {"value": 13.8, "unit": "mm"}
